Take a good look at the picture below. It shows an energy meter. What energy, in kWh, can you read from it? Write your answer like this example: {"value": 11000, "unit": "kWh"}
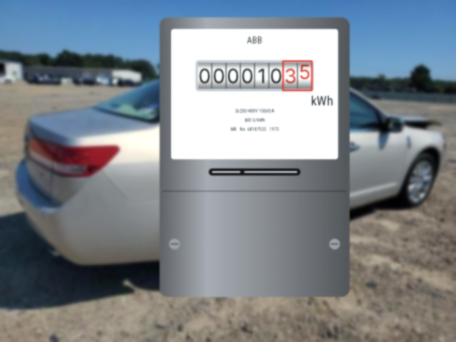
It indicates {"value": 10.35, "unit": "kWh"}
